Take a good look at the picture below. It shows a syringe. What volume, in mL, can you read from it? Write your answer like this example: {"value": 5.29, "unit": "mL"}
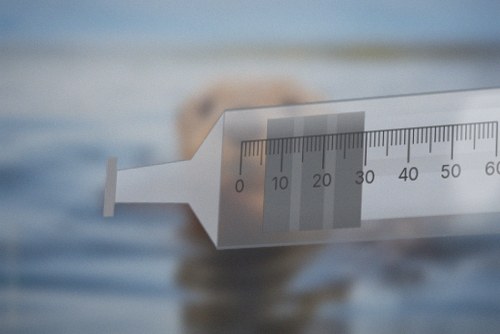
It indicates {"value": 6, "unit": "mL"}
